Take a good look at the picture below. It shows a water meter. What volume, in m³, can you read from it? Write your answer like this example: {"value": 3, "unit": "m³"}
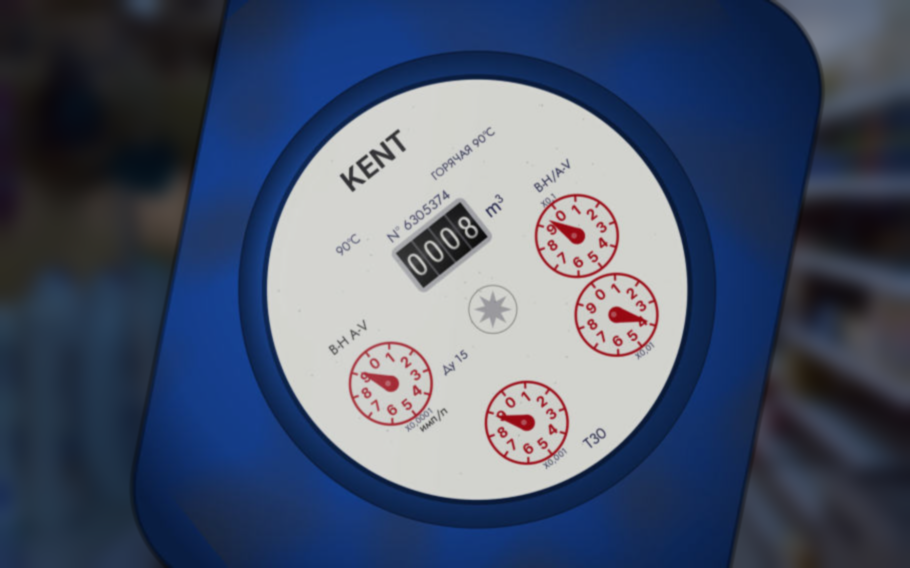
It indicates {"value": 7.9389, "unit": "m³"}
